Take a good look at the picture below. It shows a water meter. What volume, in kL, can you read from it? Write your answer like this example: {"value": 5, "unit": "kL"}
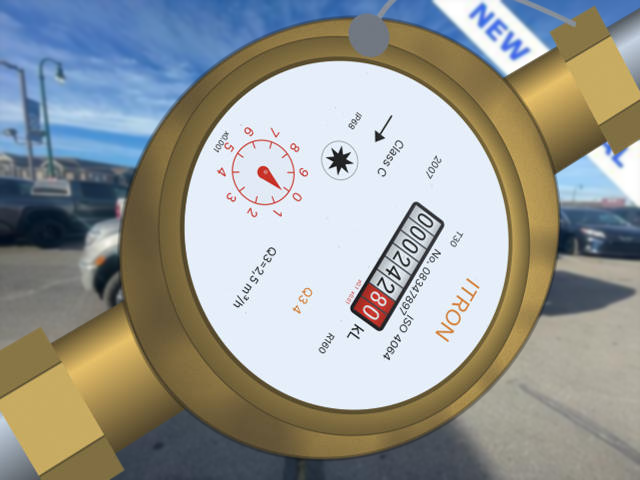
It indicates {"value": 242.800, "unit": "kL"}
